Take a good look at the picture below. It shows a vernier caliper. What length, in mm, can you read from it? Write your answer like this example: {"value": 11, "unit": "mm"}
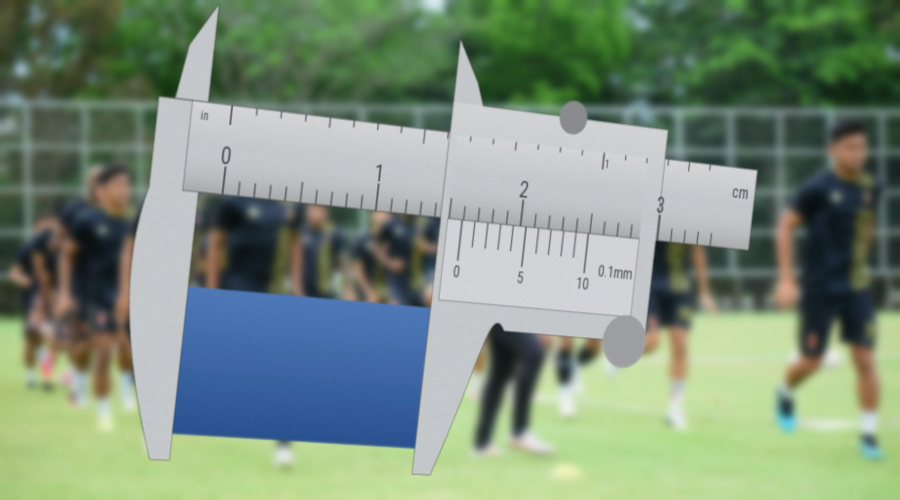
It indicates {"value": 15.9, "unit": "mm"}
